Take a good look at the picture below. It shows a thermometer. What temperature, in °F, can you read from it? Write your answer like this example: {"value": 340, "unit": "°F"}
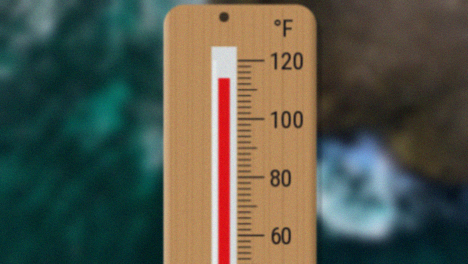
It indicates {"value": 114, "unit": "°F"}
